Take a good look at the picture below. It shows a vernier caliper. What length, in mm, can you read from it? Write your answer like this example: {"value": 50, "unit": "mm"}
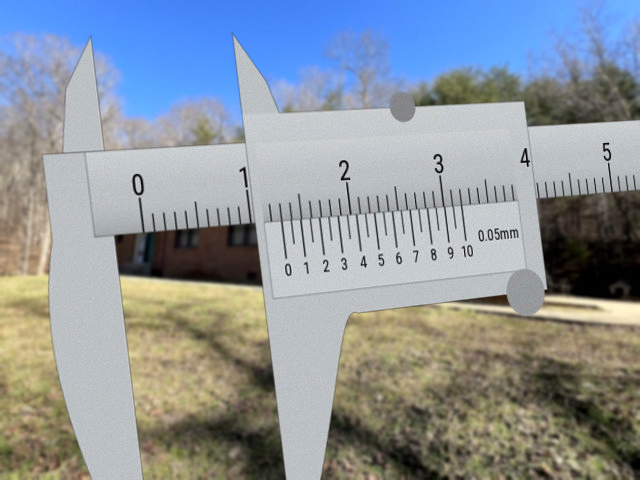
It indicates {"value": 13.0, "unit": "mm"}
